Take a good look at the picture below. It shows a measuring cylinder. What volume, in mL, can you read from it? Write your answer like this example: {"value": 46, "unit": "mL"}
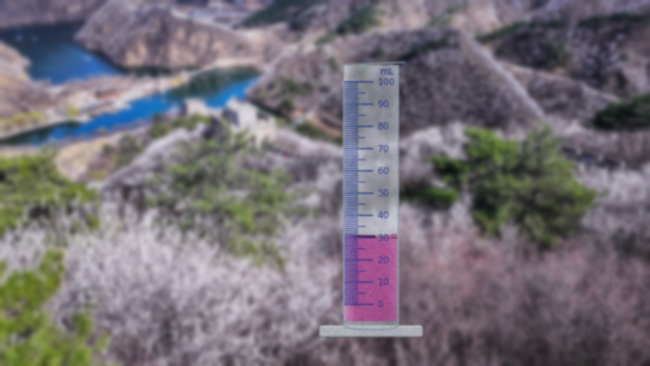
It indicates {"value": 30, "unit": "mL"}
